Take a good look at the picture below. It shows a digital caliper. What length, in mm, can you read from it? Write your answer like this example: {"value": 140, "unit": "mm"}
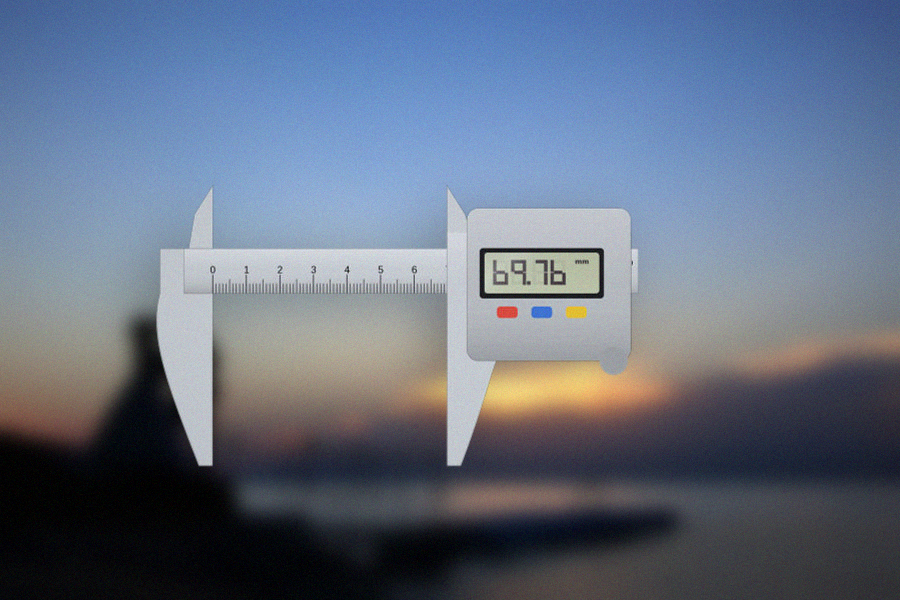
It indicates {"value": 69.76, "unit": "mm"}
